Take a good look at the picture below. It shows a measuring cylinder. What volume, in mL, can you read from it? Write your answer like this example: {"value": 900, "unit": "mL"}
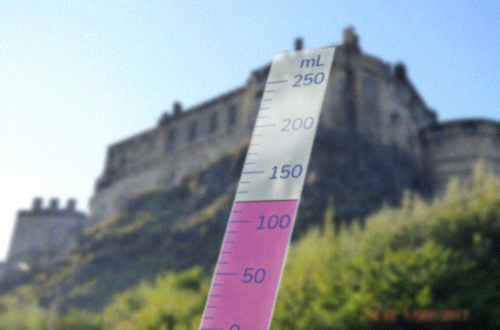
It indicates {"value": 120, "unit": "mL"}
